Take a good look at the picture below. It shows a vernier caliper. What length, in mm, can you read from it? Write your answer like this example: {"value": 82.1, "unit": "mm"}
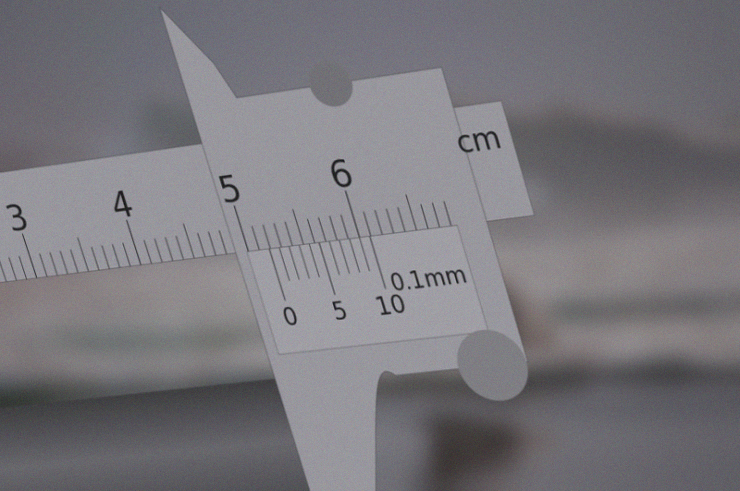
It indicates {"value": 51.9, "unit": "mm"}
